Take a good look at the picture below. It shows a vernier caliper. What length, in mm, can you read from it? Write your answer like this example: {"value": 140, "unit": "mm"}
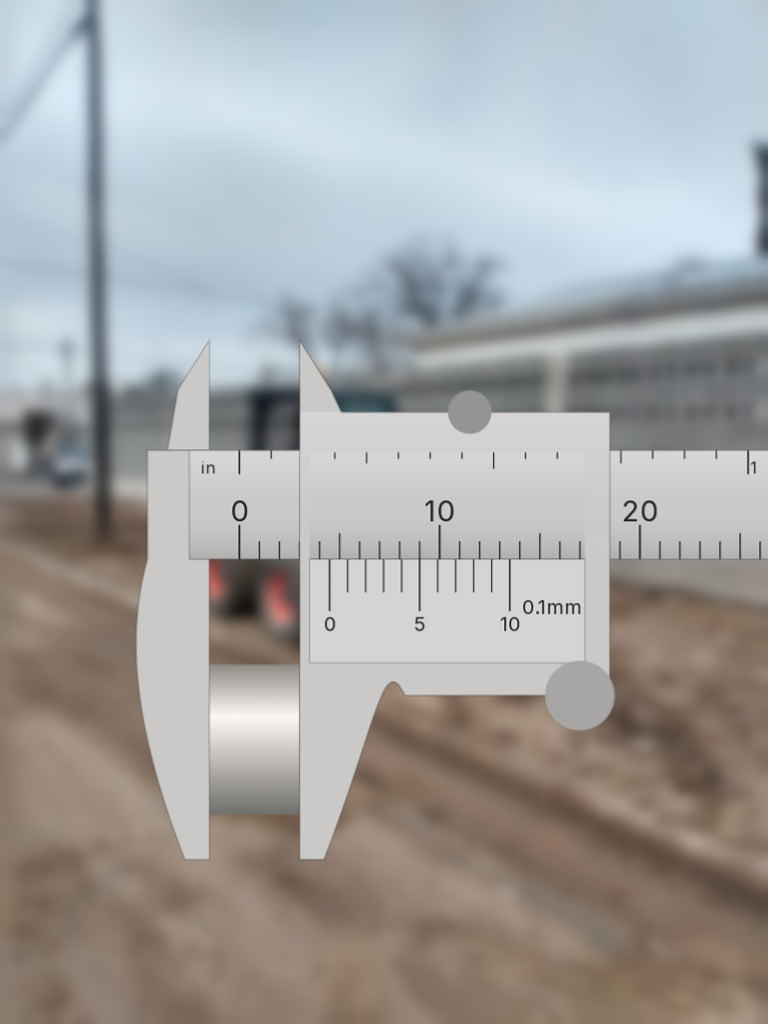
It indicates {"value": 4.5, "unit": "mm"}
